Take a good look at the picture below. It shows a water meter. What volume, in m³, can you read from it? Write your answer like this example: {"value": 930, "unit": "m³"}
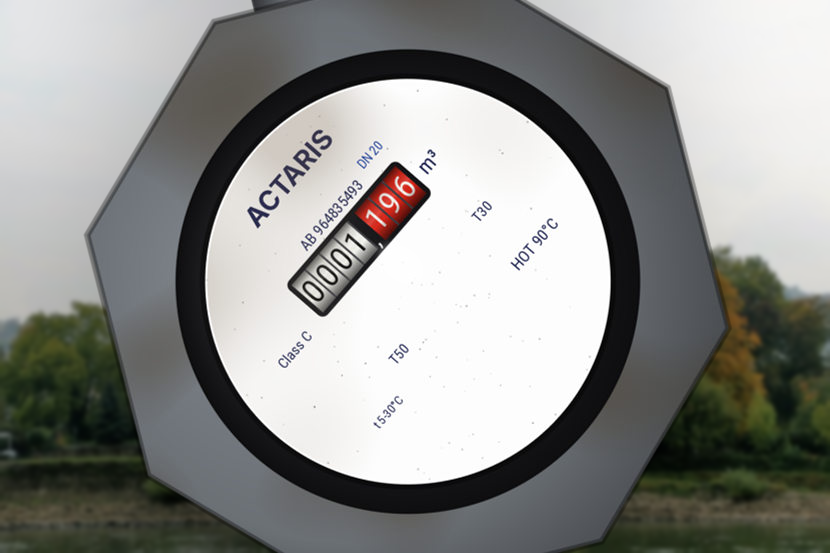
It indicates {"value": 1.196, "unit": "m³"}
